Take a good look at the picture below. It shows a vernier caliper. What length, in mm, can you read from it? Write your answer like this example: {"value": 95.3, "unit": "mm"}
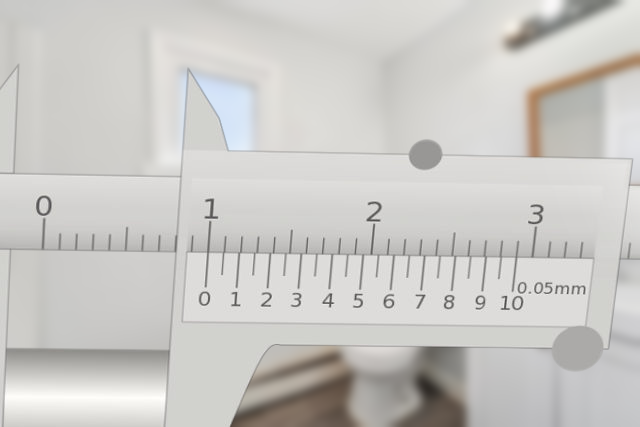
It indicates {"value": 10.0, "unit": "mm"}
